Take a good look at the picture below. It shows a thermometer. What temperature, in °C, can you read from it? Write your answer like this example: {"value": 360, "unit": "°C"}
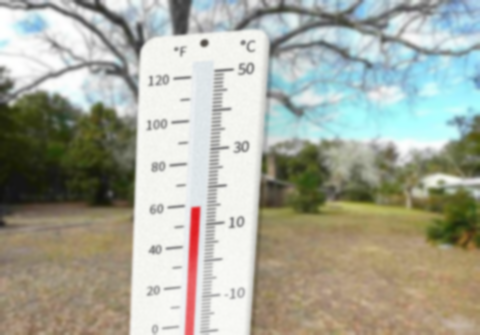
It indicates {"value": 15, "unit": "°C"}
